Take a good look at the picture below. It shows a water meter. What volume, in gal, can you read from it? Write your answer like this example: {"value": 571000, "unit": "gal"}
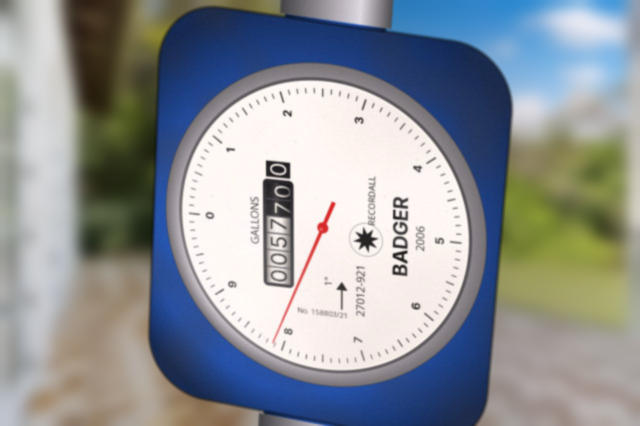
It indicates {"value": 57698.1, "unit": "gal"}
